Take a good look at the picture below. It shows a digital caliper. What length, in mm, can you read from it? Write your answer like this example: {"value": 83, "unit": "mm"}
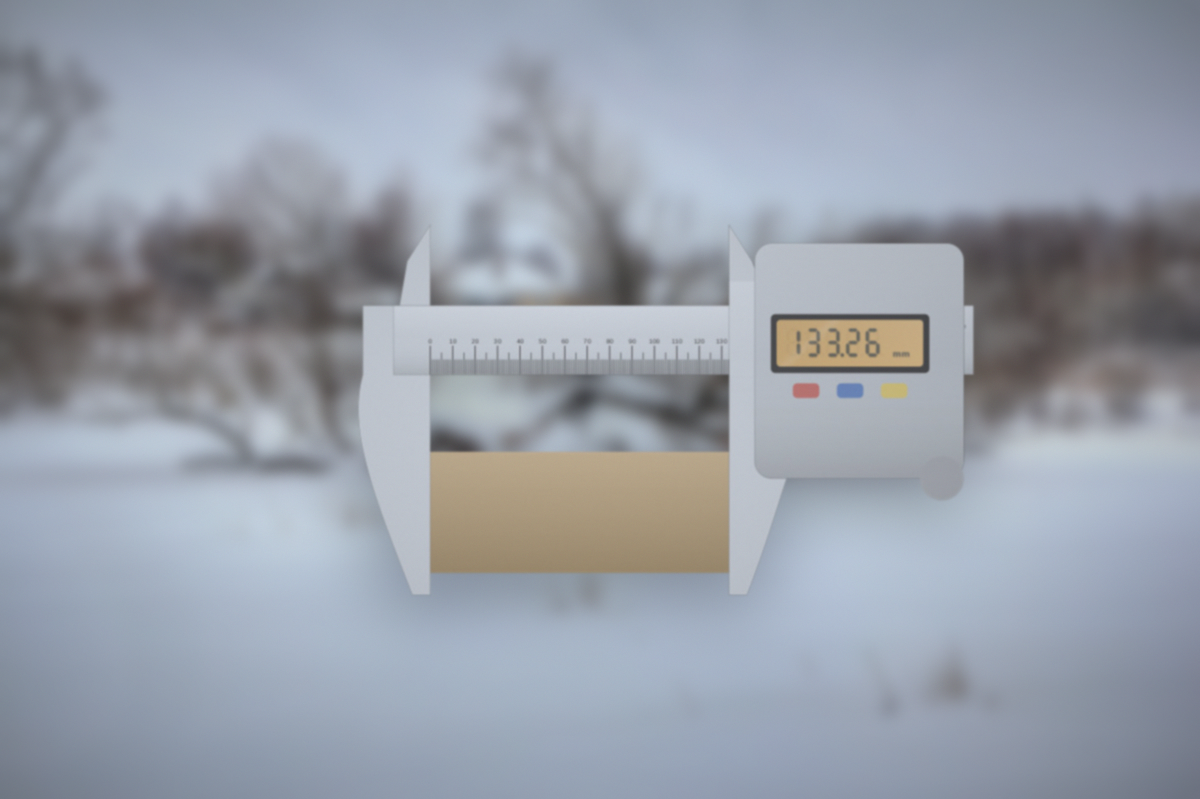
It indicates {"value": 133.26, "unit": "mm"}
